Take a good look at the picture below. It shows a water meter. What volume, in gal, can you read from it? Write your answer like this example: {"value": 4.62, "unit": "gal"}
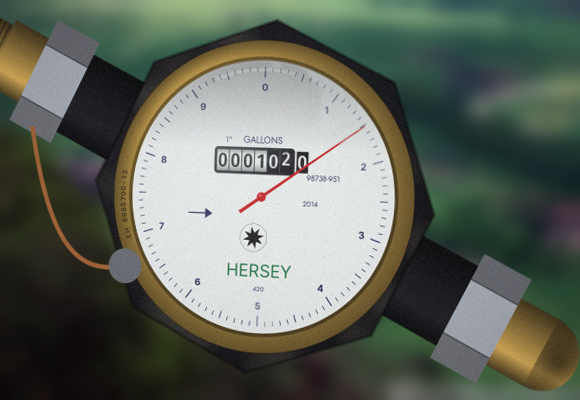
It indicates {"value": 1021.5, "unit": "gal"}
